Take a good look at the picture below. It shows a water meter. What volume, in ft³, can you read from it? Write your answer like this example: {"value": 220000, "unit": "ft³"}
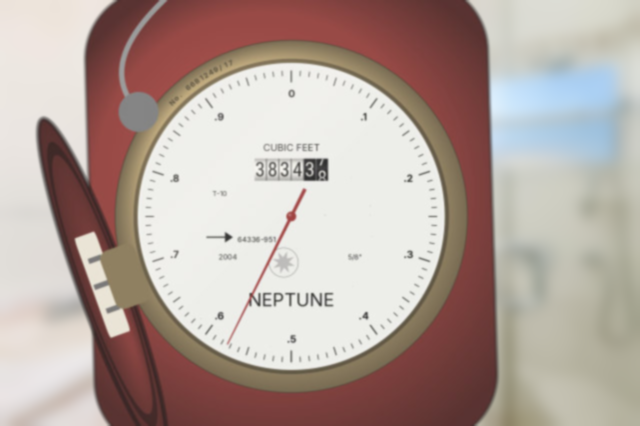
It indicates {"value": 383437.57, "unit": "ft³"}
